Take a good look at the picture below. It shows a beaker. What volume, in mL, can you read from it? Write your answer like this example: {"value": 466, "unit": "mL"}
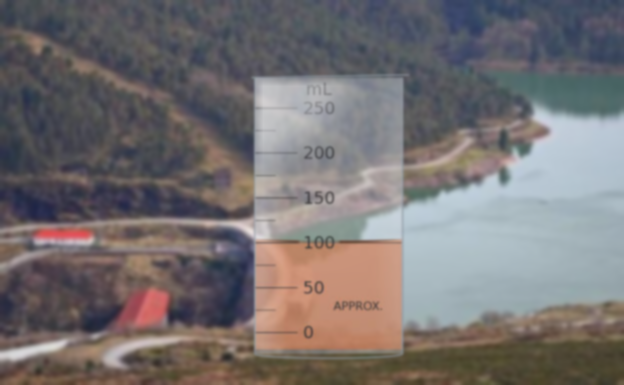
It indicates {"value": 100, "unit": "mL"}
